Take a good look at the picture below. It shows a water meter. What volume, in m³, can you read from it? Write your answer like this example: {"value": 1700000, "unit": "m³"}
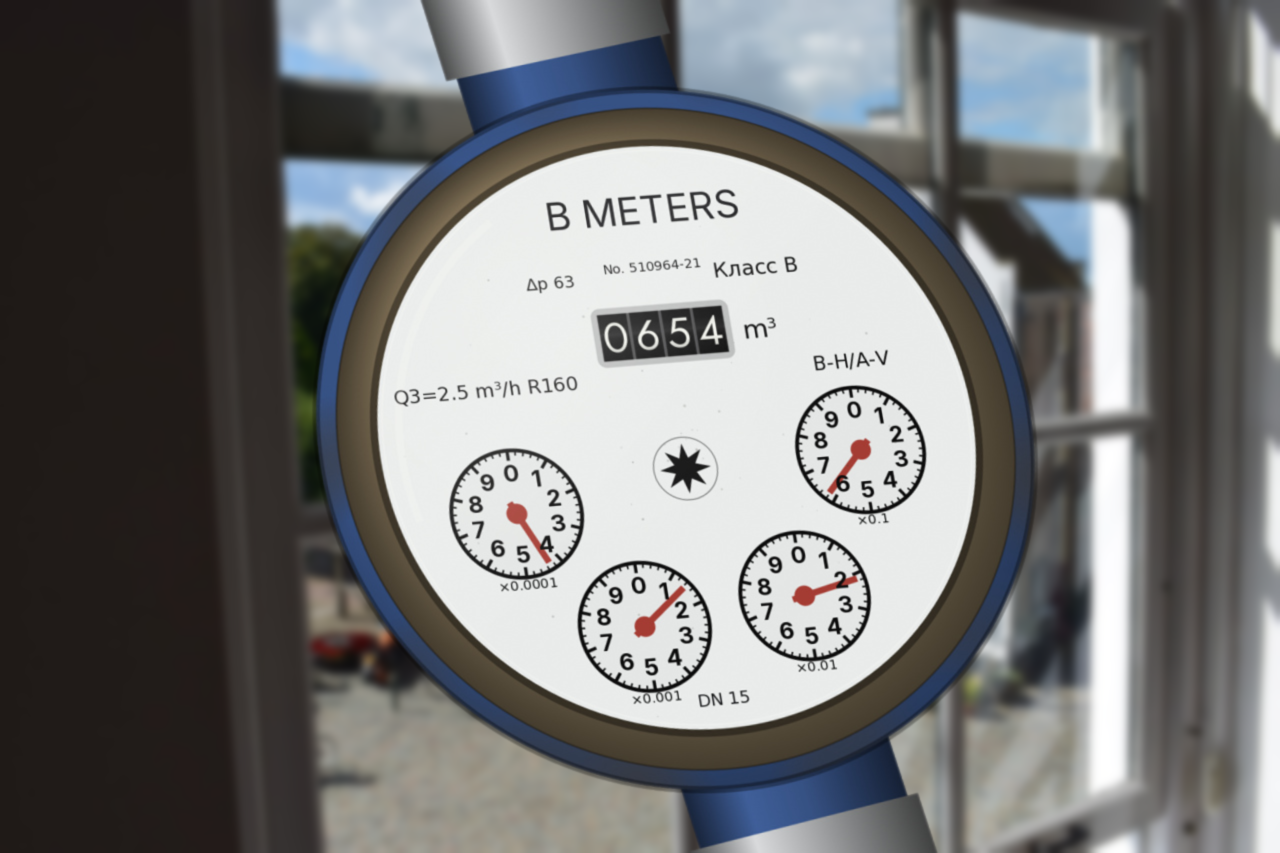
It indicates {"value": 654.6214, "unit": "m³"}
